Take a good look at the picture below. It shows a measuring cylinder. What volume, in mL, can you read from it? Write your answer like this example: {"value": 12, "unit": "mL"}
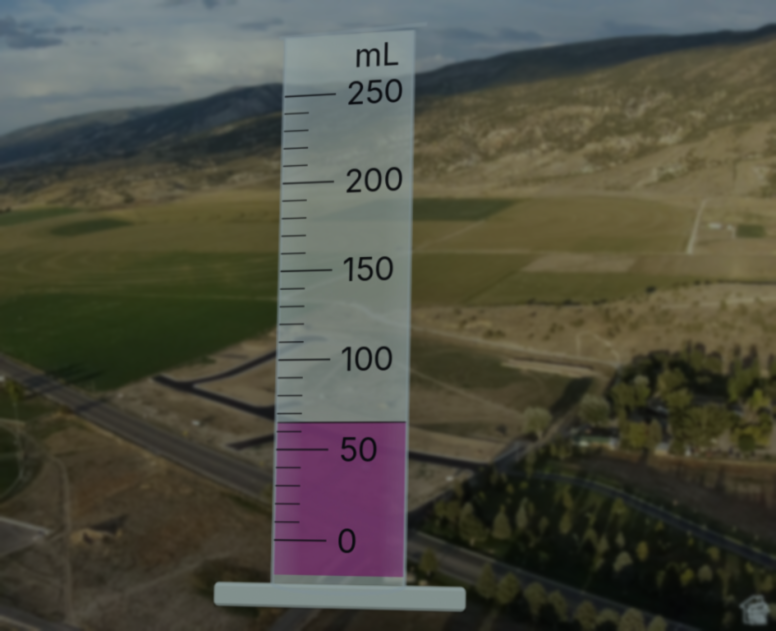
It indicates {"value": 65, "unit": "mL"}
